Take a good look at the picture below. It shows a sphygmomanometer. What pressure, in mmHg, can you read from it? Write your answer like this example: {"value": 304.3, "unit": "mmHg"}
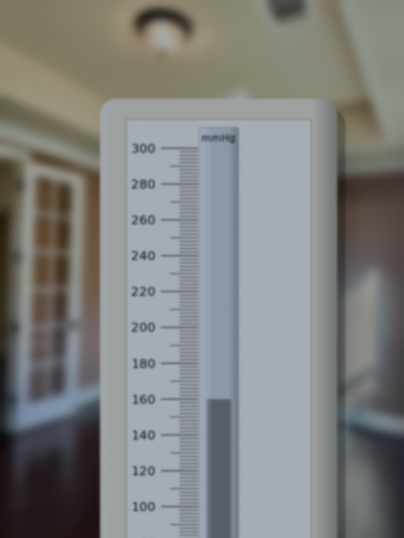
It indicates {"value": 160, "unit": "mmHg"}
